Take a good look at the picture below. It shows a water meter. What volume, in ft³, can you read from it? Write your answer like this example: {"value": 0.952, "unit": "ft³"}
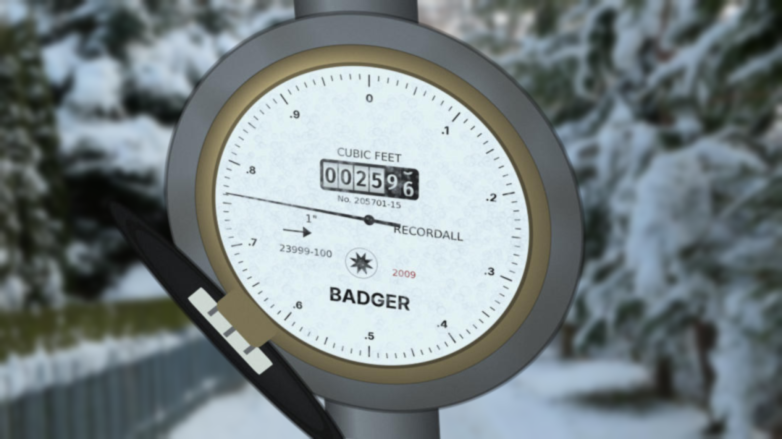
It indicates {"value": 2595.76, "unit": "ft³"}
